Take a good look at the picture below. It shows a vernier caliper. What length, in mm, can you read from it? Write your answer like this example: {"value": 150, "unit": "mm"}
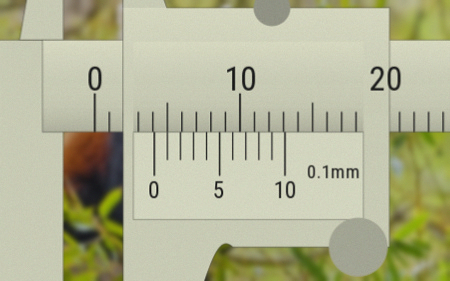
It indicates {"value": 4.1, "unit": "mm"}
